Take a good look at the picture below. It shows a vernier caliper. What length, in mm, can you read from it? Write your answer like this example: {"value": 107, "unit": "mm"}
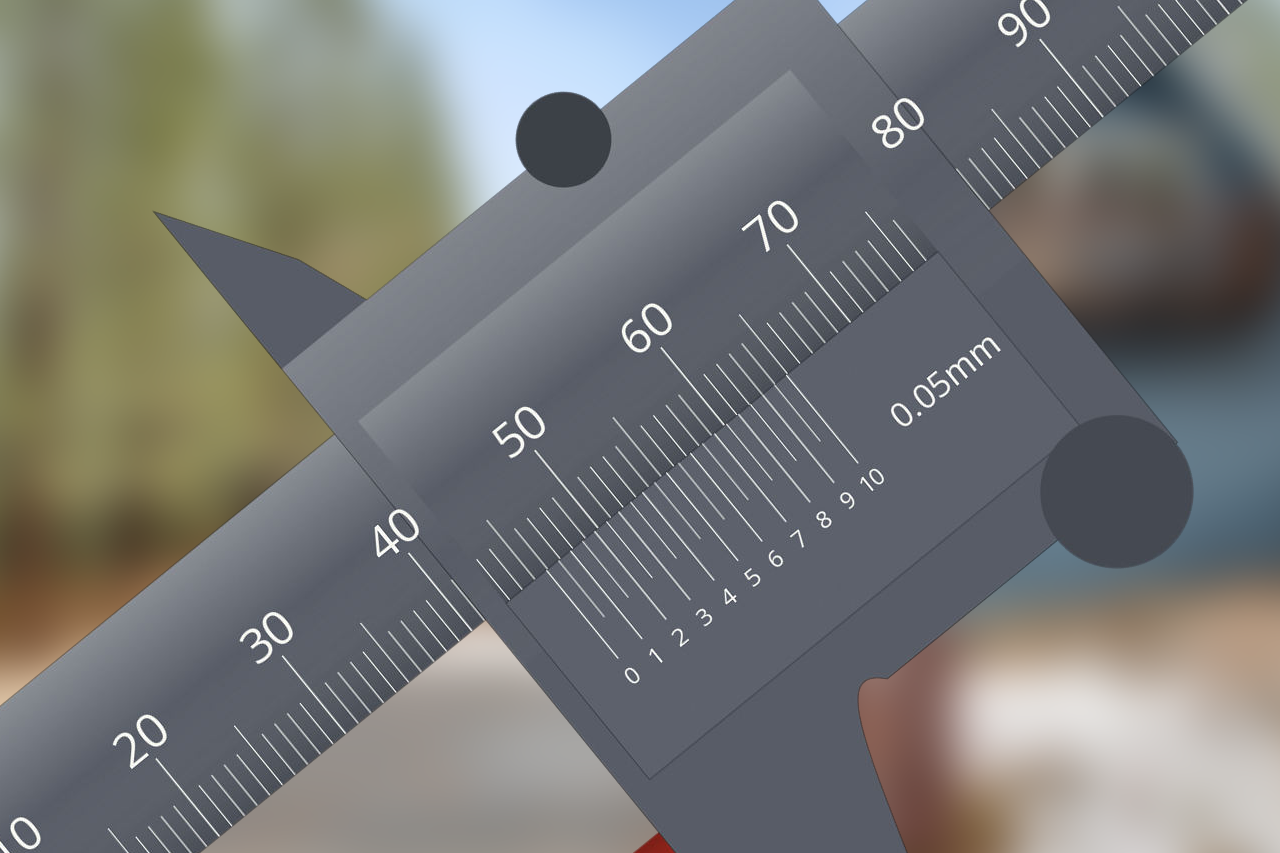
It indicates {"value": 45.9, "unit": "mm"}
